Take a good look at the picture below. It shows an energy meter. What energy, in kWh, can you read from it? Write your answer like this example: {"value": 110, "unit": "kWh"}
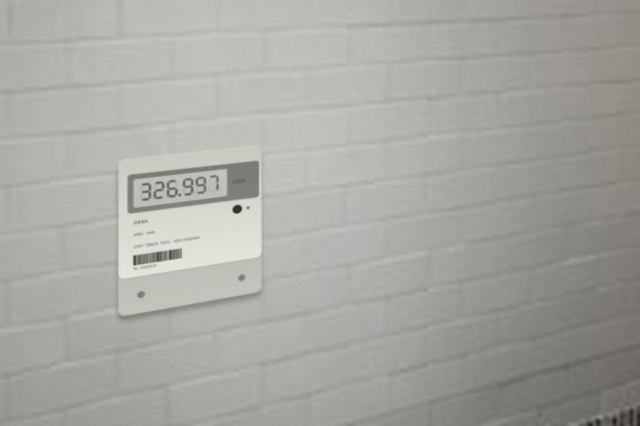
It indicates {"value": 326.997, "unit": "kWh"}
